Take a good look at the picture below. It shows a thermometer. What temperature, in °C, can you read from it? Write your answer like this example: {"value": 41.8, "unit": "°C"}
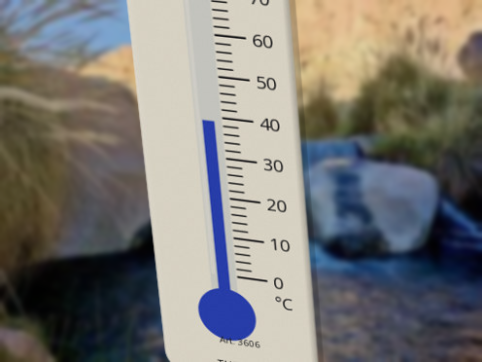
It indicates {"value": 39, "unit": "°C"}
